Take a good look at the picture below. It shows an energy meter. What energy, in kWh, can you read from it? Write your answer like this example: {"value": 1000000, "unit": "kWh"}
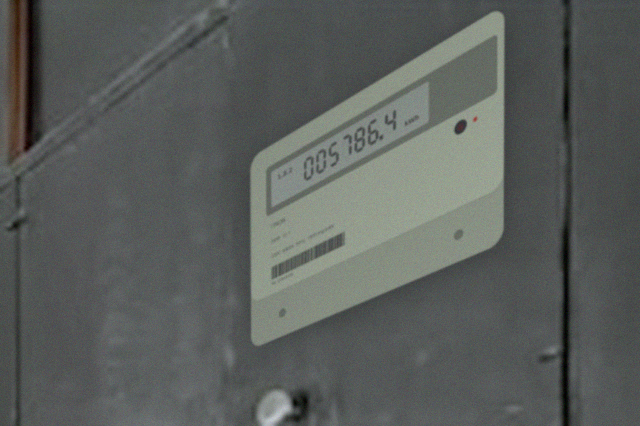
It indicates {"value": 5786.4, "unit": "kWh"}
